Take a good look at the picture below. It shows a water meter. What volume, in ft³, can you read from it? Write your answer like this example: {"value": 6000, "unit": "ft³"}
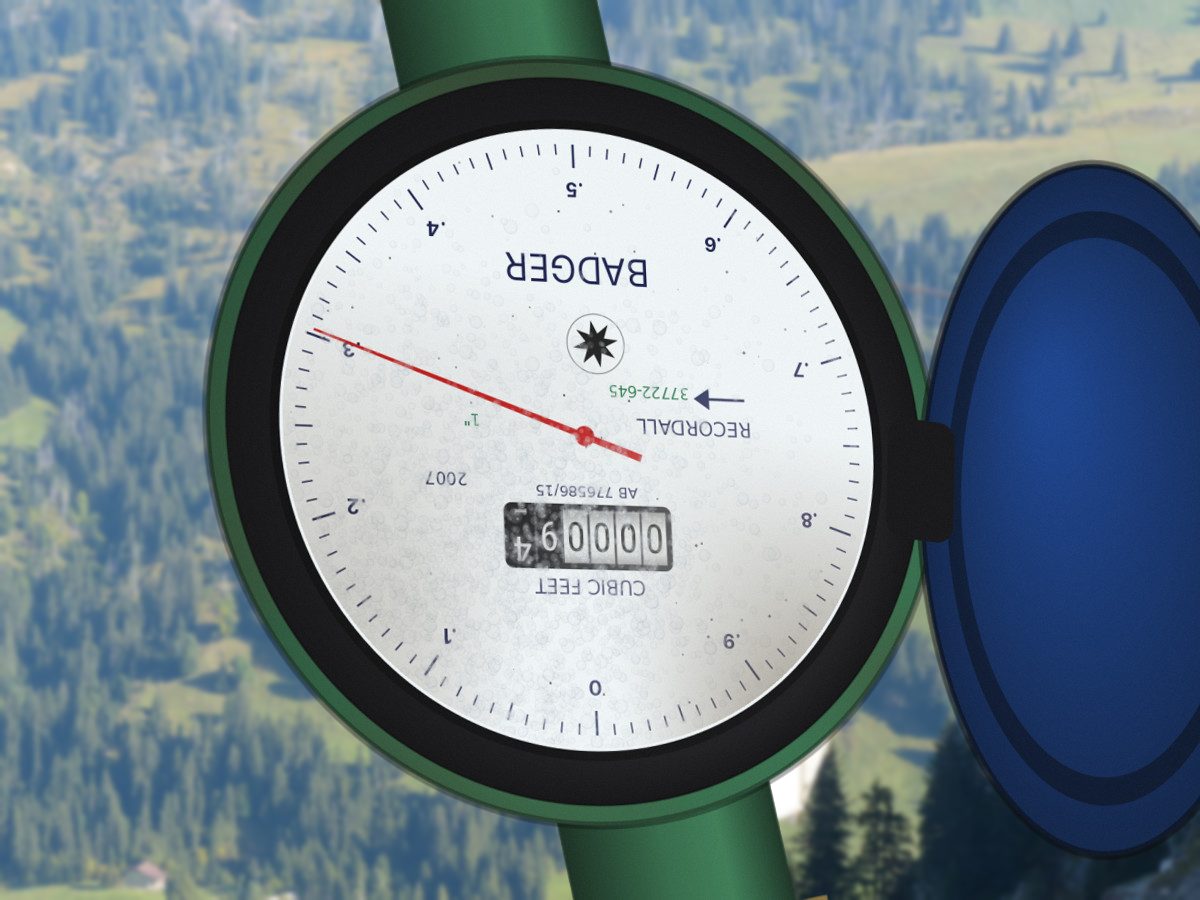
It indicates {"value": 94.30, "unit": "ft³"}
